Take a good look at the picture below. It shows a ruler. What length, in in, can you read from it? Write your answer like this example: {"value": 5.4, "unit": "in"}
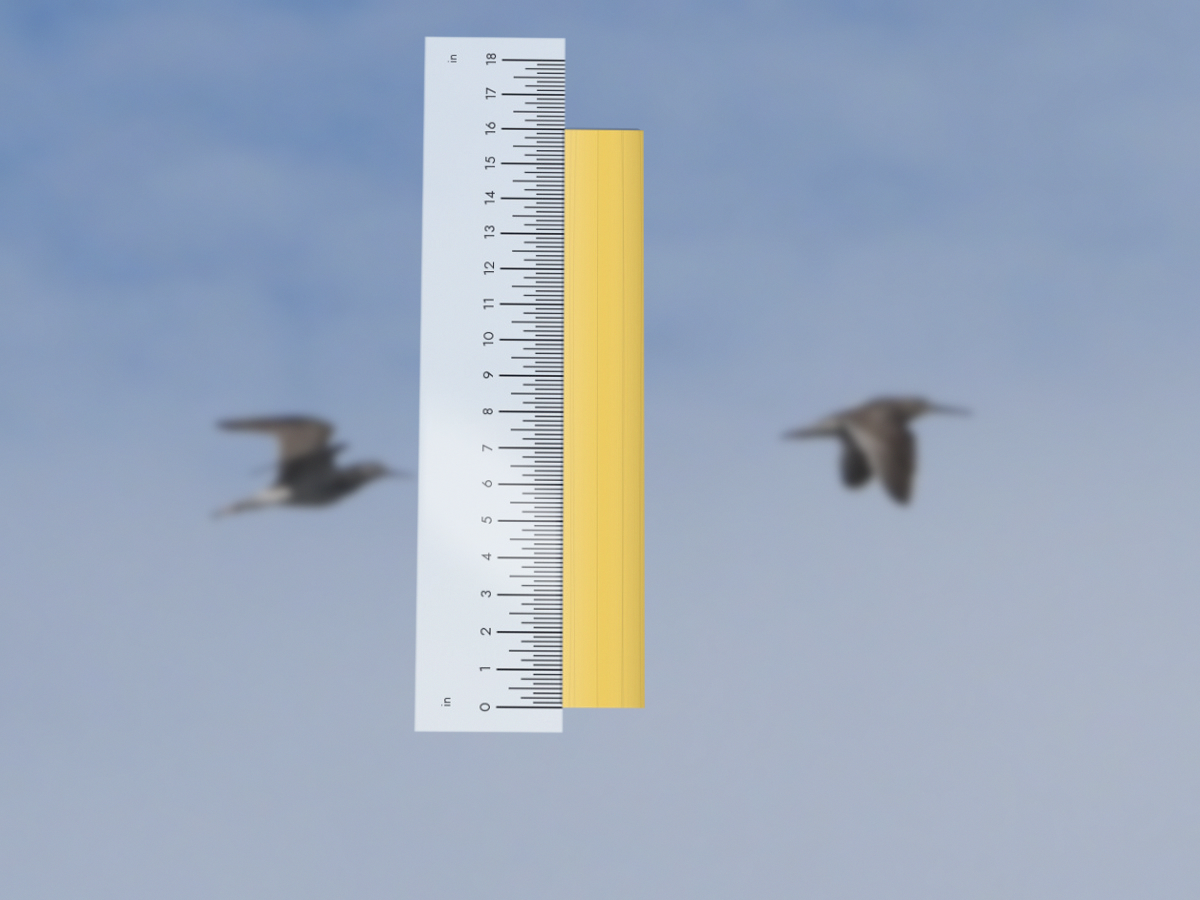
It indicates {"value": 16, "unit": "in"}
